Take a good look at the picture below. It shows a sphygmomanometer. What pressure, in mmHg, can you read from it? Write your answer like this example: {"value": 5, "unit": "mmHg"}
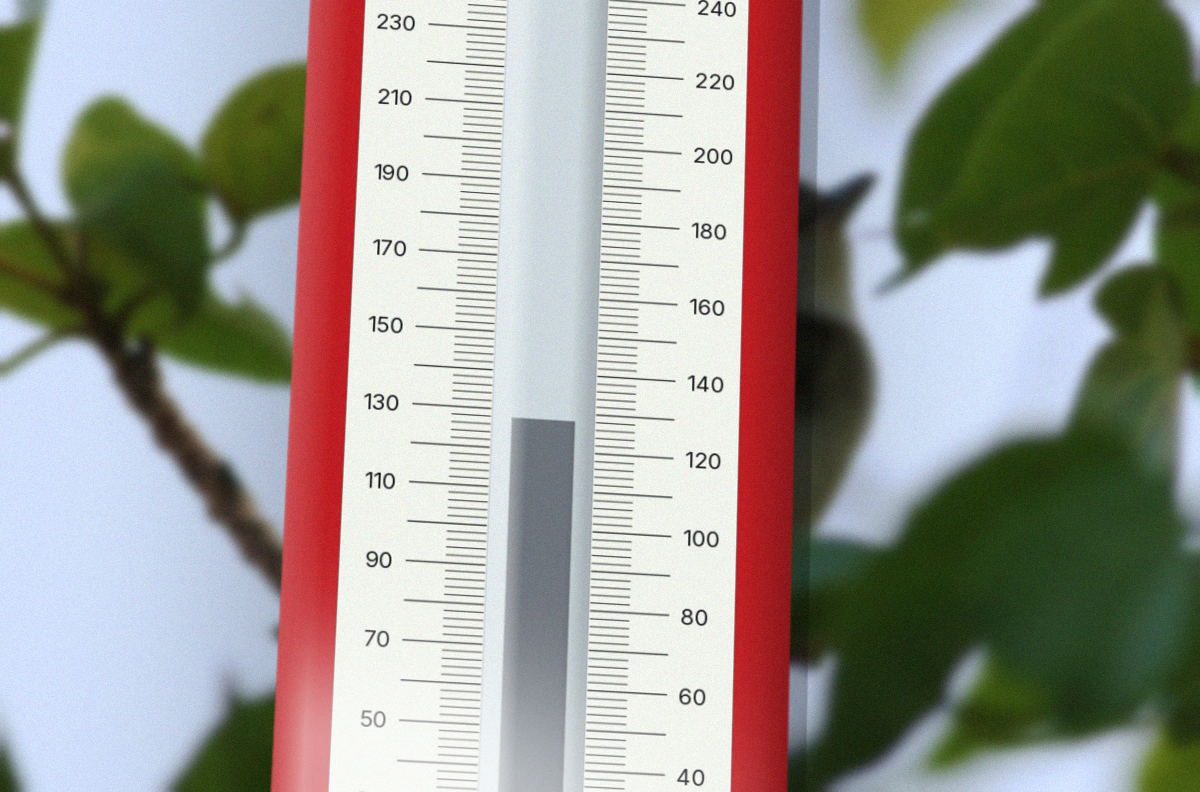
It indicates {"value": 128, "unit": "mmHg"}
